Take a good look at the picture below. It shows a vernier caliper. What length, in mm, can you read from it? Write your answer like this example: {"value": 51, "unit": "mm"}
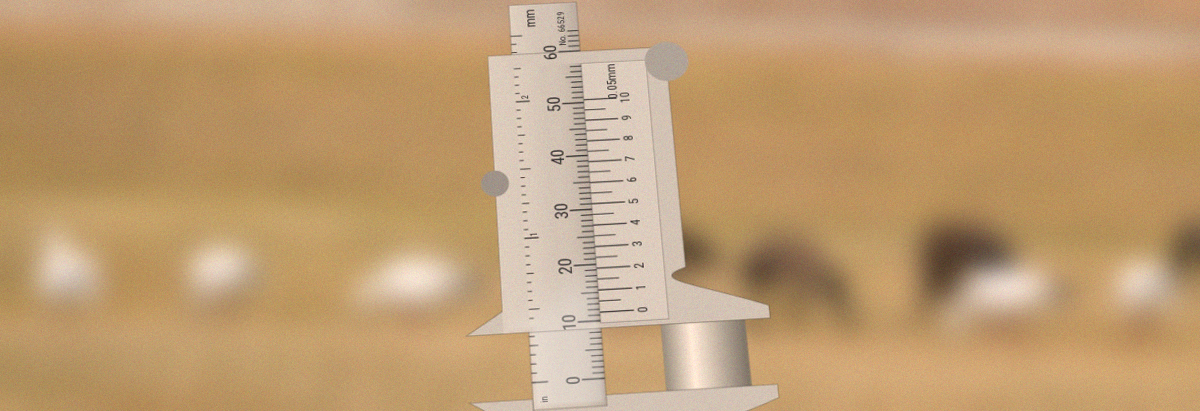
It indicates {"value": 11.5, "unit": "mm"}
